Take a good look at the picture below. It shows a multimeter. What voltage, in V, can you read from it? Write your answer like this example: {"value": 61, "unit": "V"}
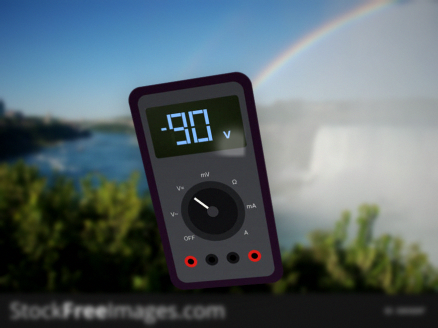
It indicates {"value": -90, "unit": "V"}
